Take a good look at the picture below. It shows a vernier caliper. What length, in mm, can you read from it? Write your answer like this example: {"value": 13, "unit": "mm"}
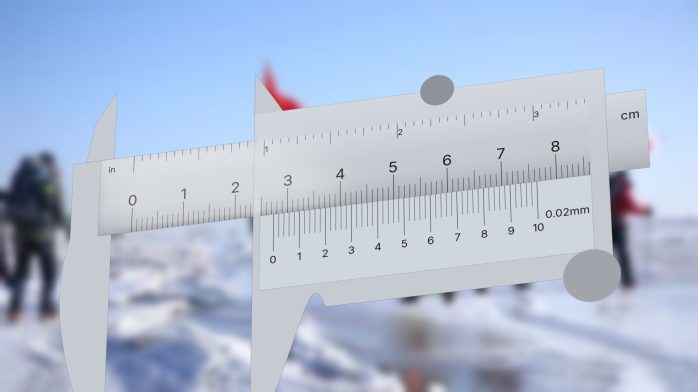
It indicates {"value": 27.4, "unit": "mm"}
